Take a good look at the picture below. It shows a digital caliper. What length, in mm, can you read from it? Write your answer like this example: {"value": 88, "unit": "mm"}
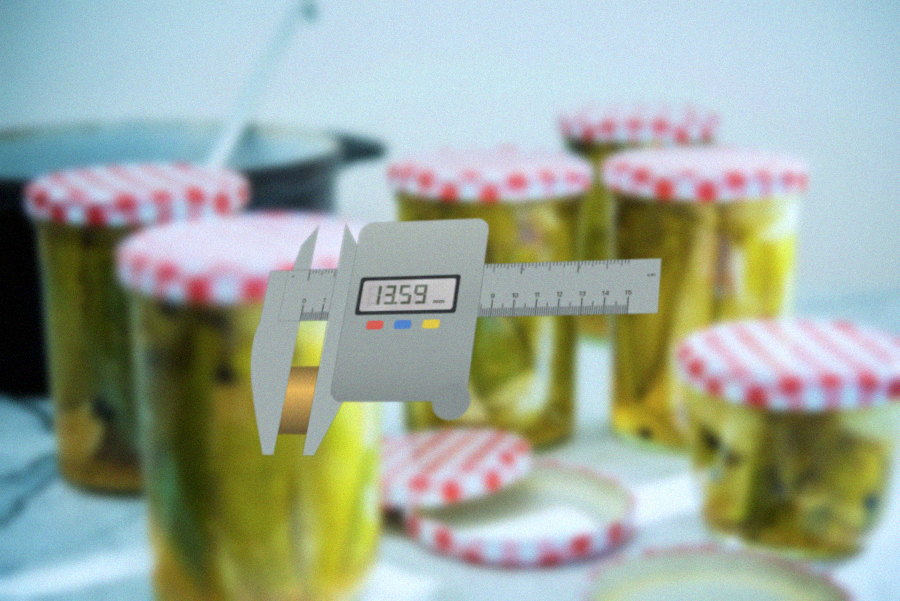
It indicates {"value": 13.59, "unit": "mm"}
